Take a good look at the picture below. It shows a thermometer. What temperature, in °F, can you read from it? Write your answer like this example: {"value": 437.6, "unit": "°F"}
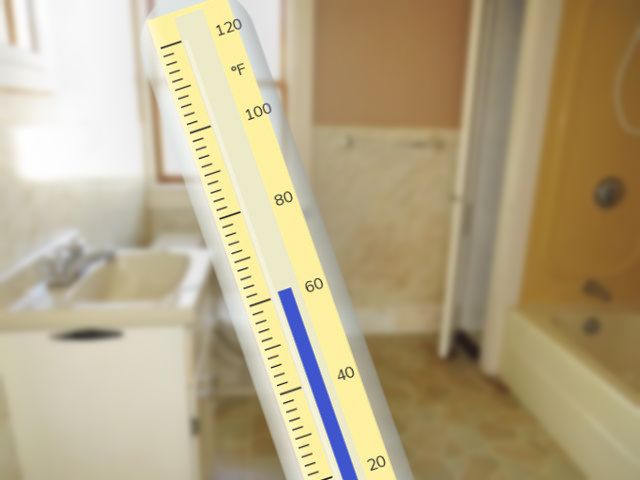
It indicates {"value": 61, "unit": "°F"}
